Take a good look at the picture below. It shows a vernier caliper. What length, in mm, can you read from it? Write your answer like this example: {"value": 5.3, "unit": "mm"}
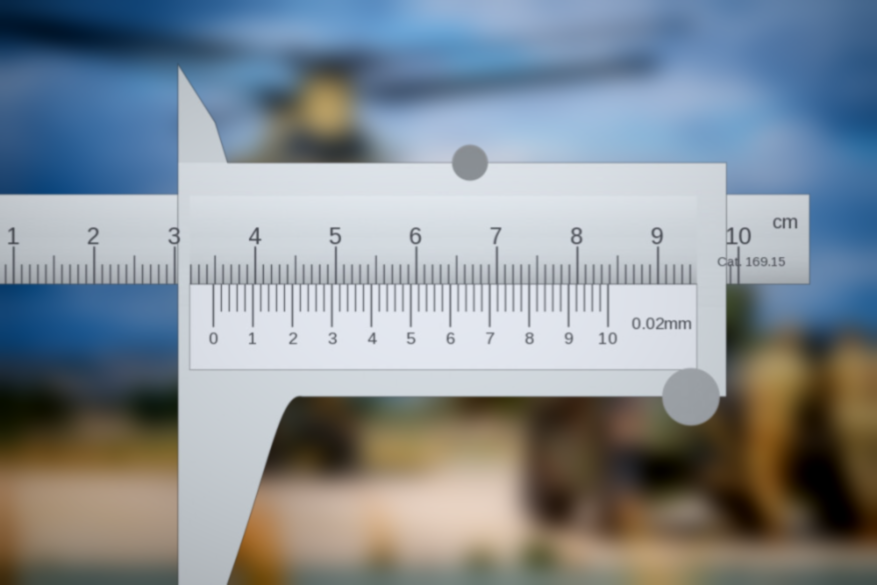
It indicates {"value": 34.8, "unit": "mm"}
